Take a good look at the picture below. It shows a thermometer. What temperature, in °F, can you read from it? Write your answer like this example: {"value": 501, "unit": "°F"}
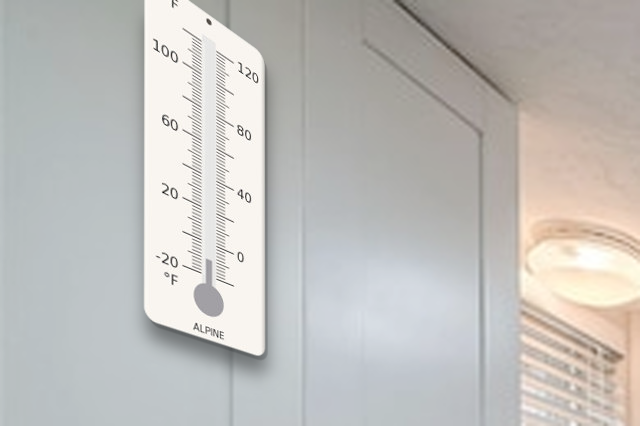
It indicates {"value": -10, "unit": "°F"}
